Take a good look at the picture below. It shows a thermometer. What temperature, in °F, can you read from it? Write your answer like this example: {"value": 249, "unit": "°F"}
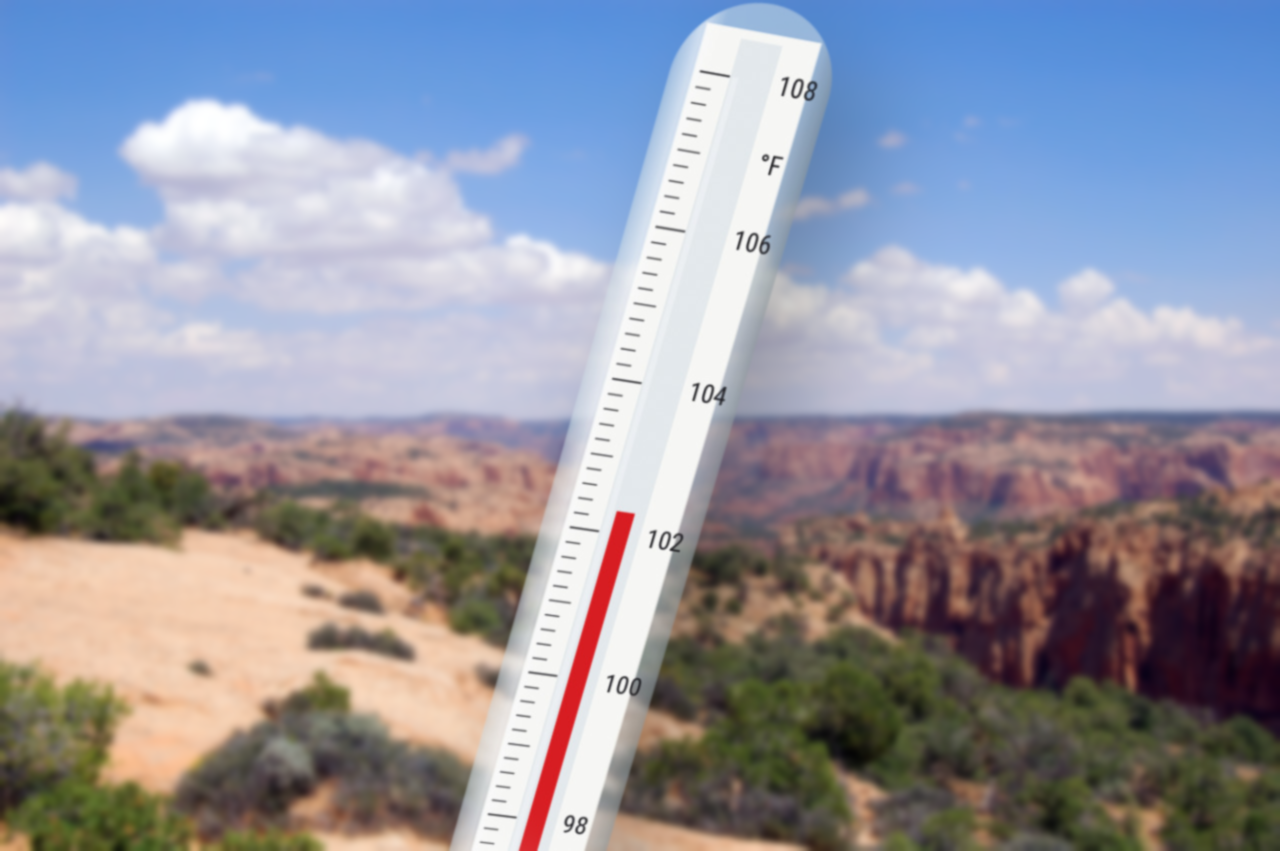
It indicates {"value": 102.3, "unit": "°F"}
